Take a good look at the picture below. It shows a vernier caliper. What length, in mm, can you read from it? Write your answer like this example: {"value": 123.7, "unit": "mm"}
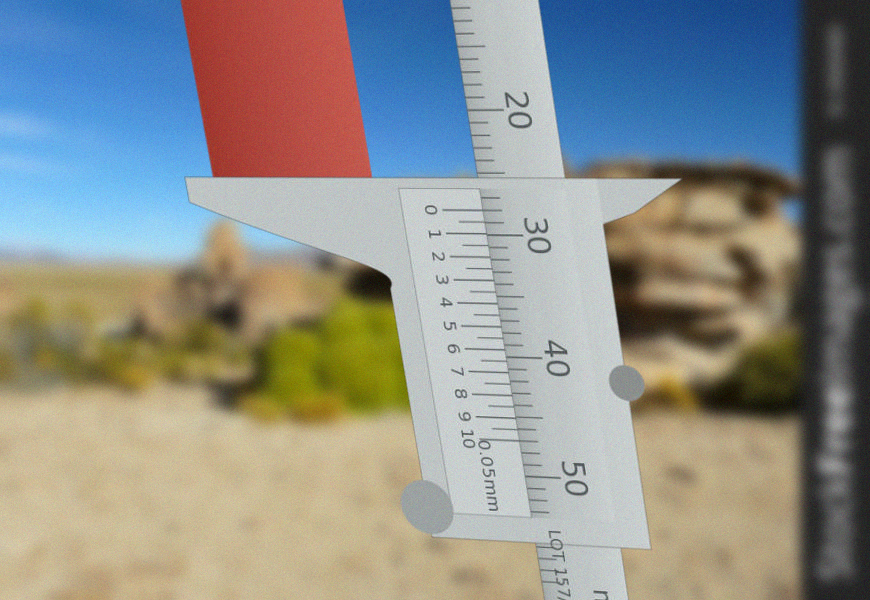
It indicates {"value": 28.0, "unit": "mm"}
